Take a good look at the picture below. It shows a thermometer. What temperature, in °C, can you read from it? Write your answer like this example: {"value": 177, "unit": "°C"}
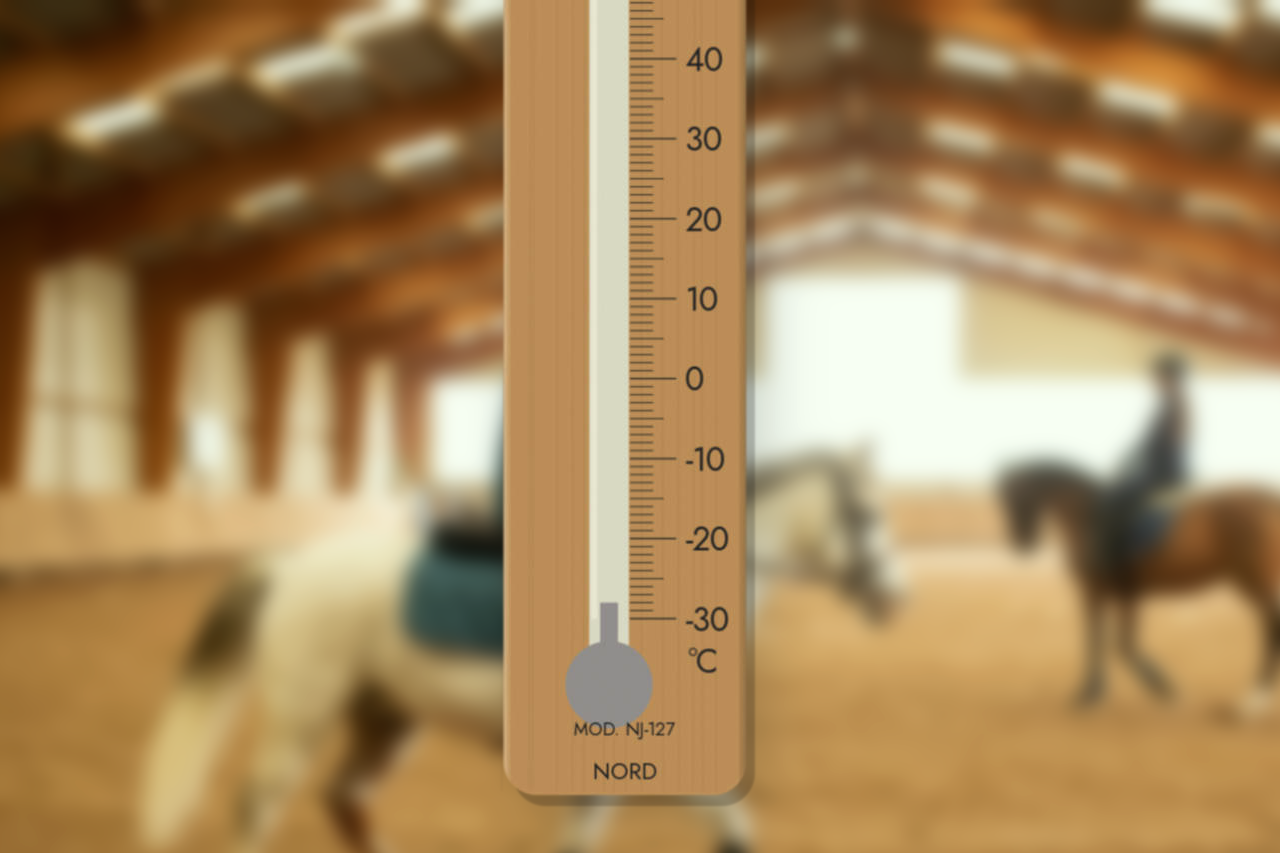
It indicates {"value": -28, "unit": "°C"}
